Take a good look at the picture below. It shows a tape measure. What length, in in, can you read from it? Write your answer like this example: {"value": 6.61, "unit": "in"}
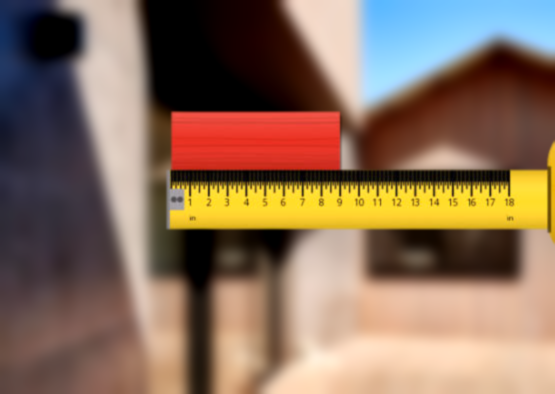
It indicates {"value": 9, "unit": "in"}
